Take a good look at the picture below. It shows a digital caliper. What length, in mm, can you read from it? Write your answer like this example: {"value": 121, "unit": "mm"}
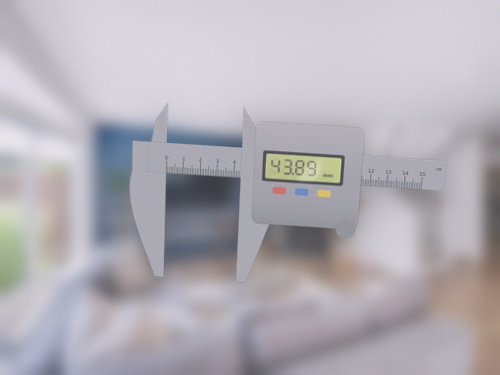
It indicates {"value": 43.89, "unit": "mm"}
